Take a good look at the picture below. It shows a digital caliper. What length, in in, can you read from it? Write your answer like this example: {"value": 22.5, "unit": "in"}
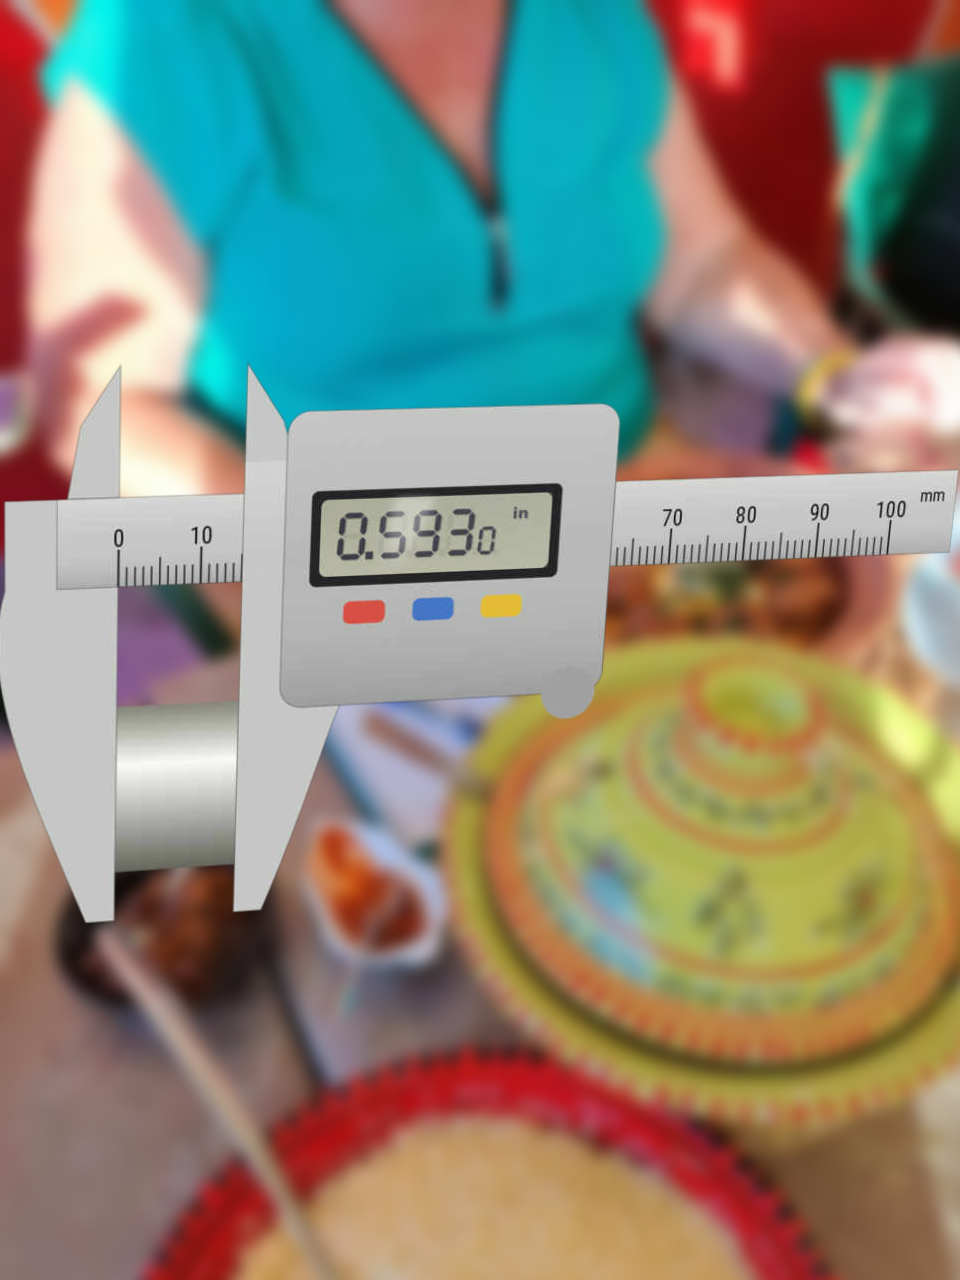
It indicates {"value": 0.5930, "unit": "in"}
